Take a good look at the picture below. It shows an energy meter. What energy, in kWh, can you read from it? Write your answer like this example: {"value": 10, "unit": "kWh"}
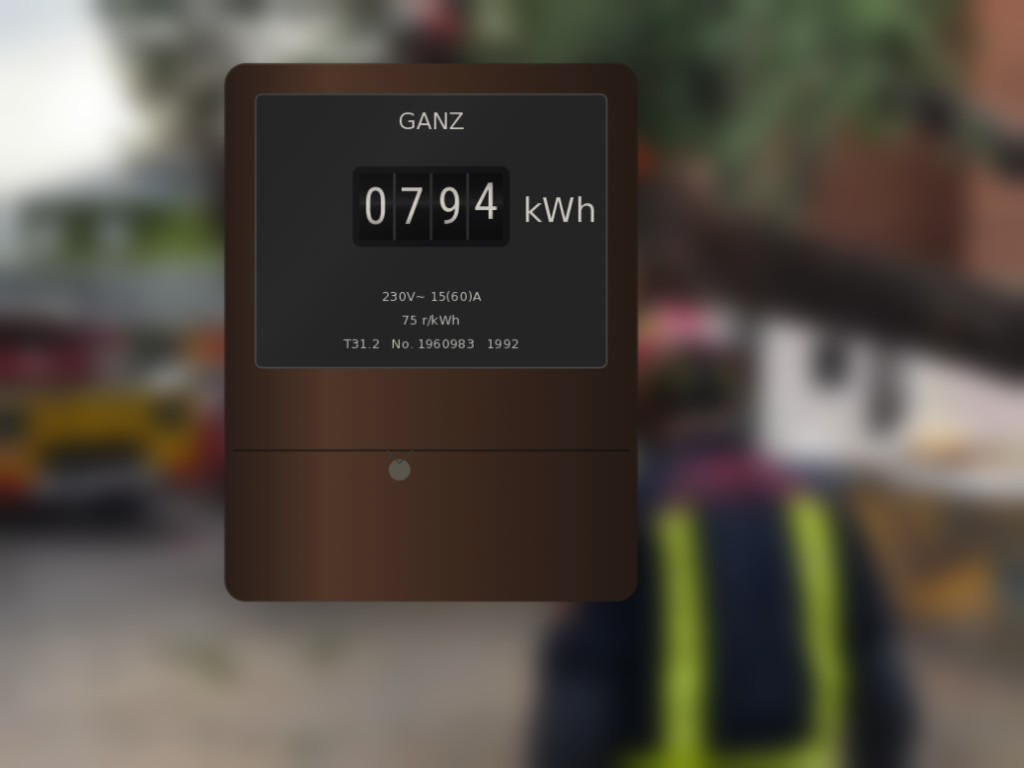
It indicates {"value": 794, "unit": "kWh"}
